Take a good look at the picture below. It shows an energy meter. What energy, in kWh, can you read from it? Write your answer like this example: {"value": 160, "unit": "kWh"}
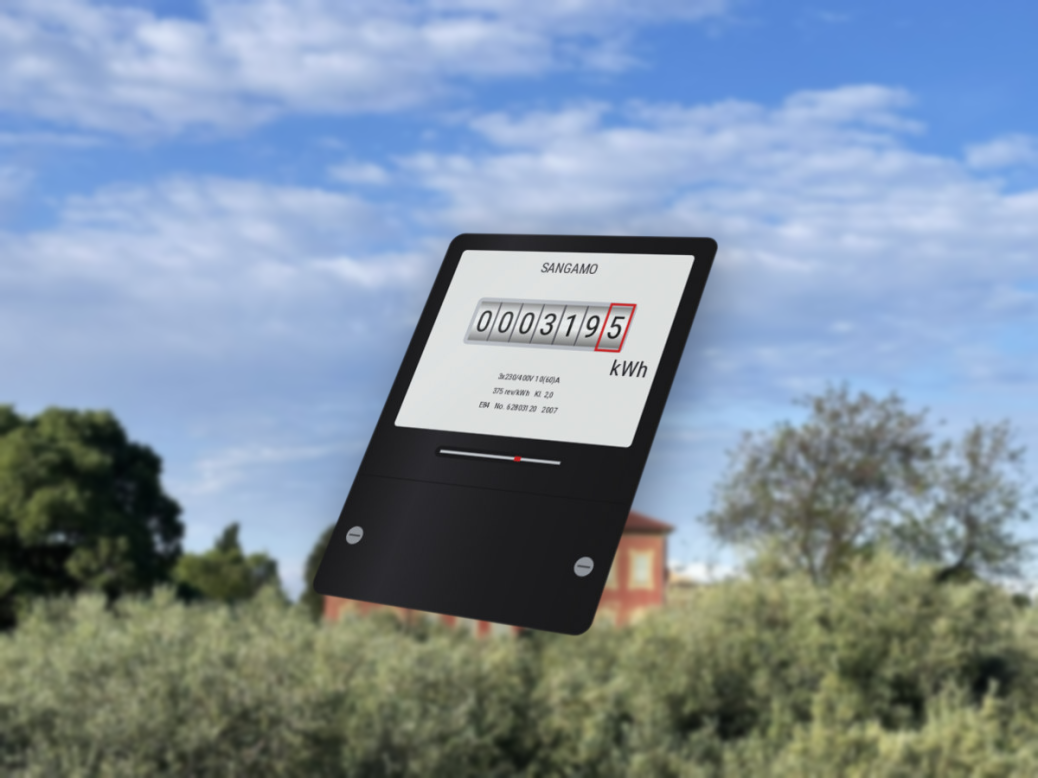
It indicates {"value": 319.5, "unit": "kWh"}
